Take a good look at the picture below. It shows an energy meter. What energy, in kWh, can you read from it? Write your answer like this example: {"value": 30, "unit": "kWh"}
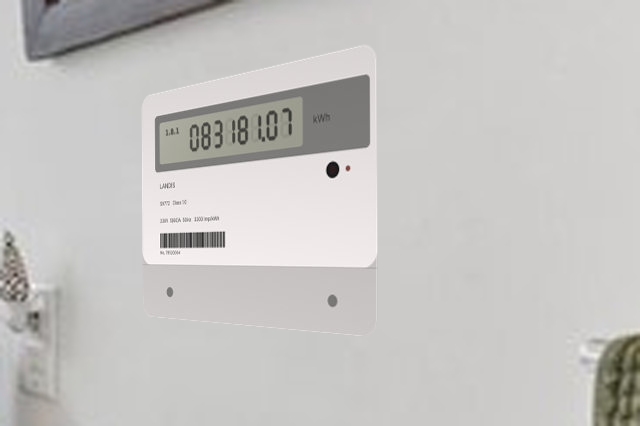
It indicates {"value": 83181.07, "unit": "kWh"}
